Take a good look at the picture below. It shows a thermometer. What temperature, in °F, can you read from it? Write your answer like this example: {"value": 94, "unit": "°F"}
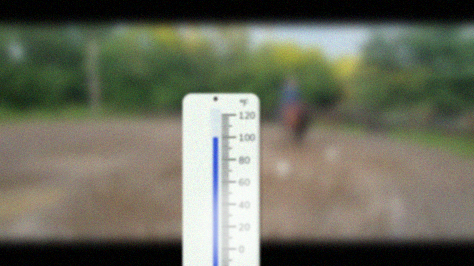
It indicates {"value": 100, "unit": "°F"}
